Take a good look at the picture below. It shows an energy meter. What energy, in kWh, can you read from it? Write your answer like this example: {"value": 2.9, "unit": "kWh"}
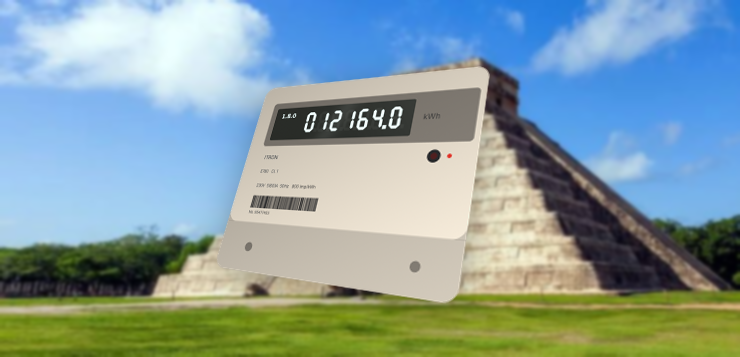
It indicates {"value": 12164.0, "unit": "kWh"}
